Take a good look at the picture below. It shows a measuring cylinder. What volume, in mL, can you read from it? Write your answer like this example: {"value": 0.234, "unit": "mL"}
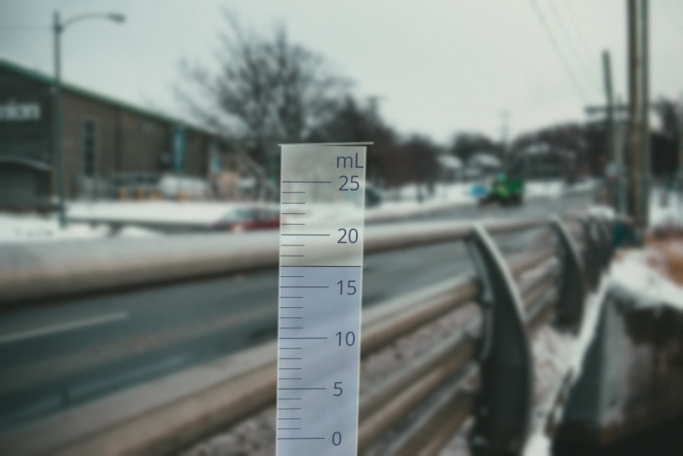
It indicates {"value": 17, "unit": "mL"}
